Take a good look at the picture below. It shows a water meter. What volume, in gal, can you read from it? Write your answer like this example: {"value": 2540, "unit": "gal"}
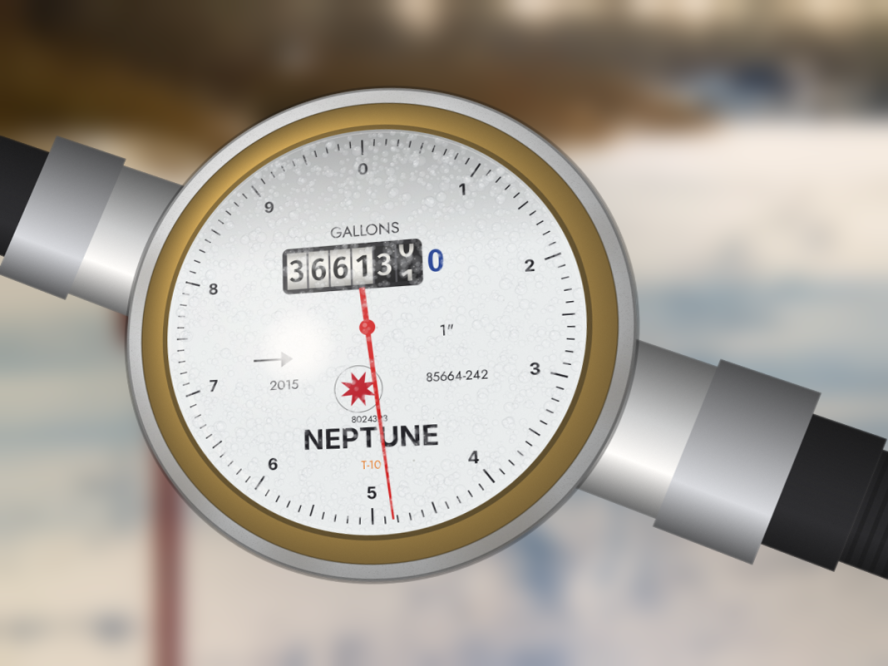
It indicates {"value": 3661304.8, "unit": "gal"}
